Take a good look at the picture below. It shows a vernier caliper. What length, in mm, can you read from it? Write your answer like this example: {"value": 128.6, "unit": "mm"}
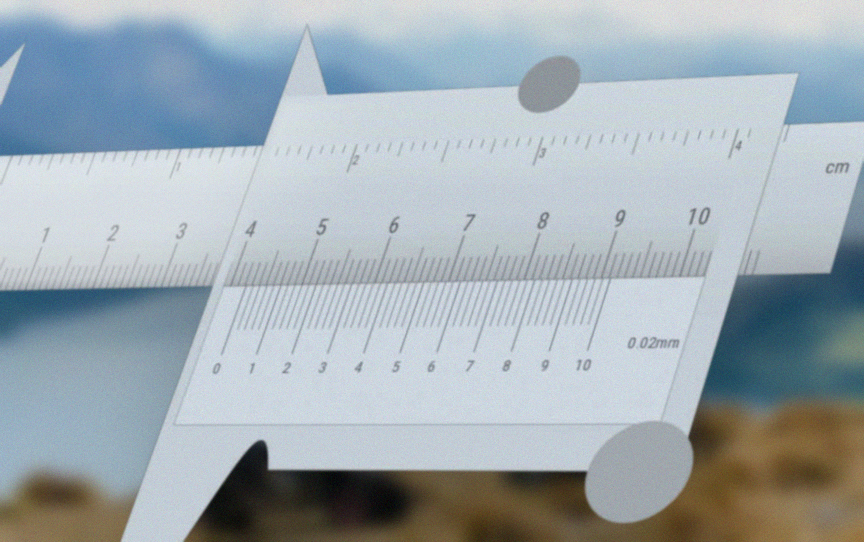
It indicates {"value": 42.2, "unit": "mm"}
